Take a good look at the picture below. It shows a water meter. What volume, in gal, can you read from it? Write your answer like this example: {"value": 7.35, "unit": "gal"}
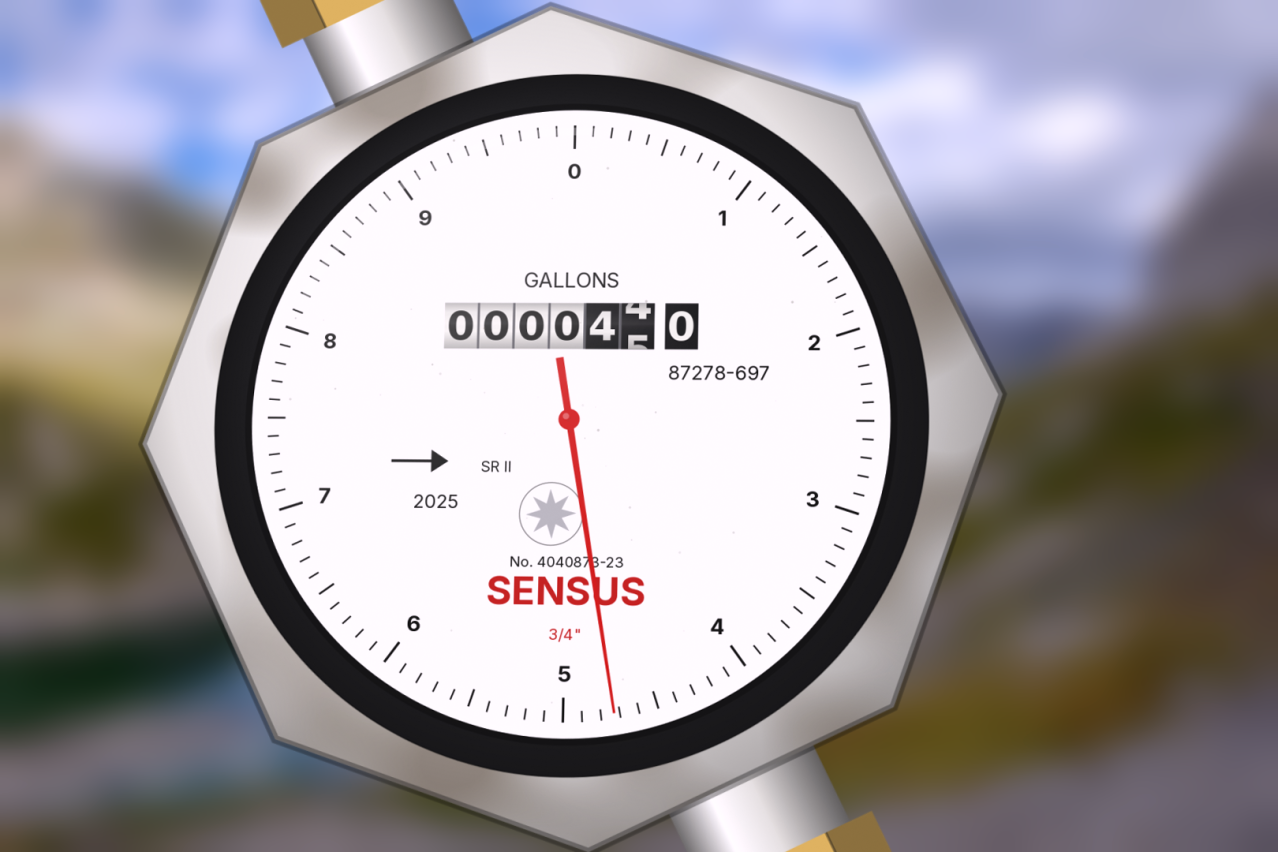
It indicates {"value": 444.7, "unit": "gal"}
